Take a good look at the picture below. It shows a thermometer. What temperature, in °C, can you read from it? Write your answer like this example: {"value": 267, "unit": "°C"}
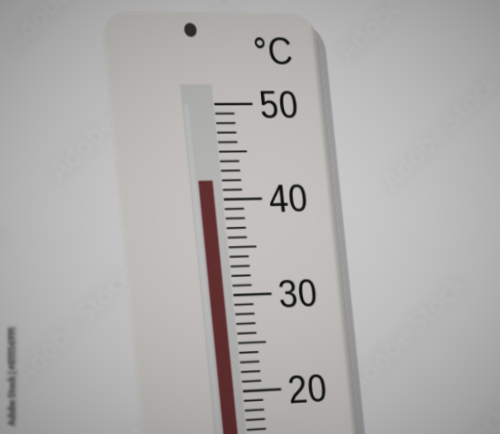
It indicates {"value": 42, "unit": "°C"}
